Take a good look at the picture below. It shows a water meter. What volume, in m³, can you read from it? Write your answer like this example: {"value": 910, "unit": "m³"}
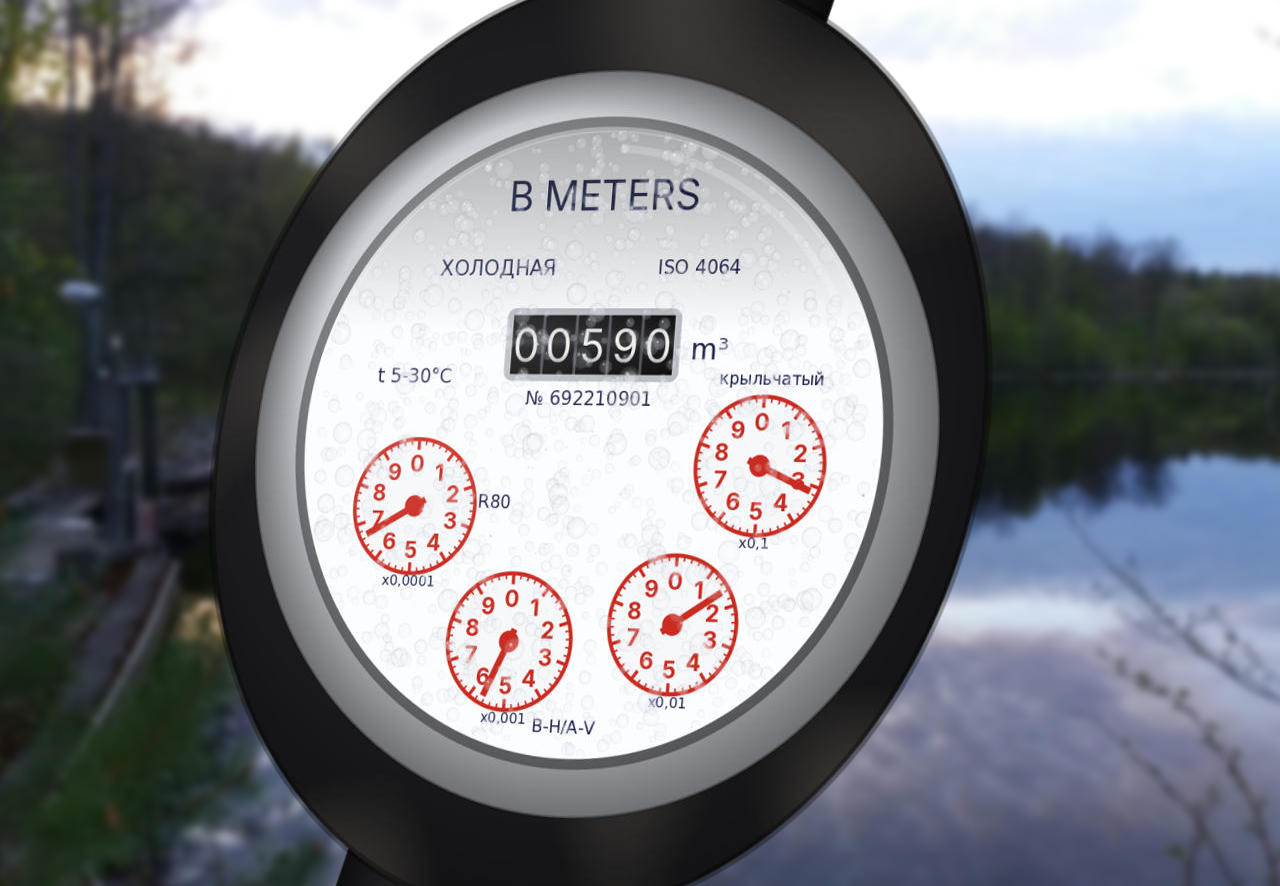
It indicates {"value": 590.3156, "unit": "m³"}
